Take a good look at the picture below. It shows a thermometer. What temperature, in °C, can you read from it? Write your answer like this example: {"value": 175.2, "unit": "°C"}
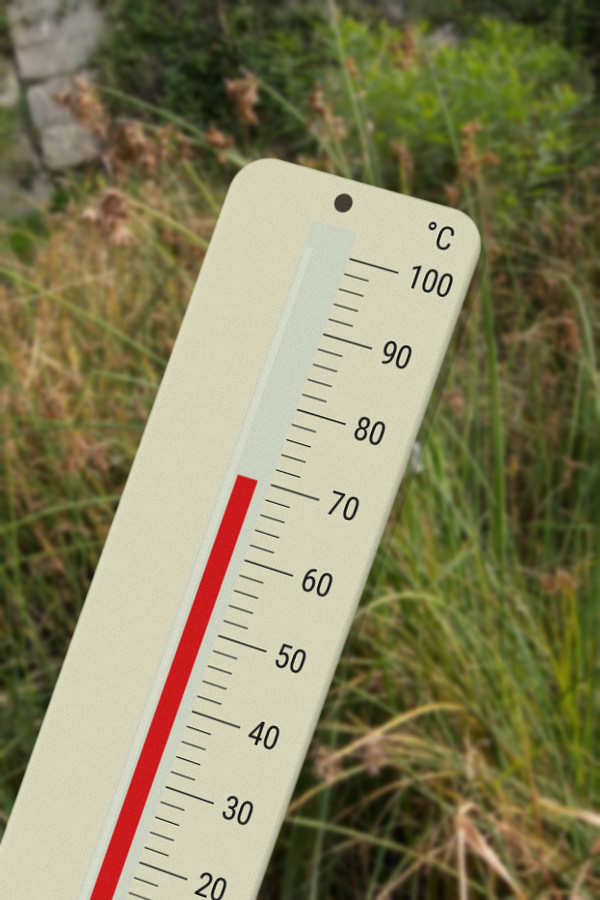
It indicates {"value": 70, "unit": "°C"}
